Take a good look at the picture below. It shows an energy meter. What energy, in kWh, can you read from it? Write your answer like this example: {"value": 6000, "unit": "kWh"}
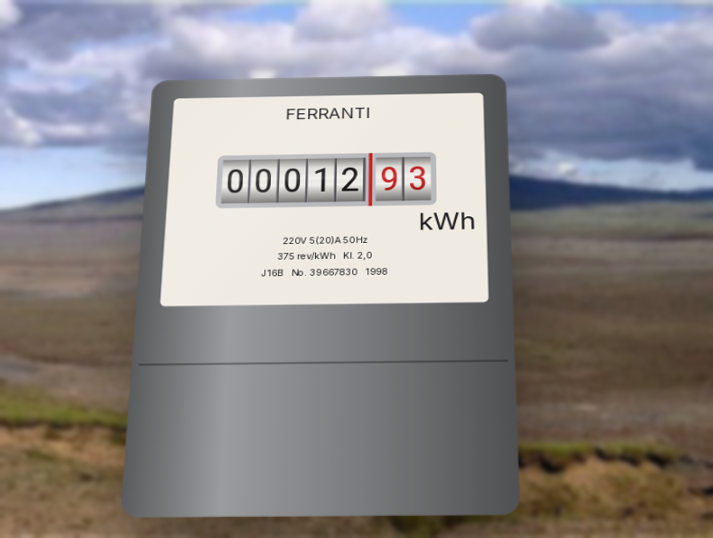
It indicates {"value": 12.93, "unit": "kWh"}
